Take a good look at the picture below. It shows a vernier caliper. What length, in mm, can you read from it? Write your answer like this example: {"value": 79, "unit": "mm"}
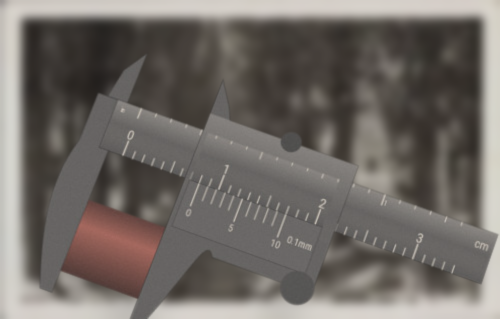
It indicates {"value": 8.0, "unit": "mm"}
